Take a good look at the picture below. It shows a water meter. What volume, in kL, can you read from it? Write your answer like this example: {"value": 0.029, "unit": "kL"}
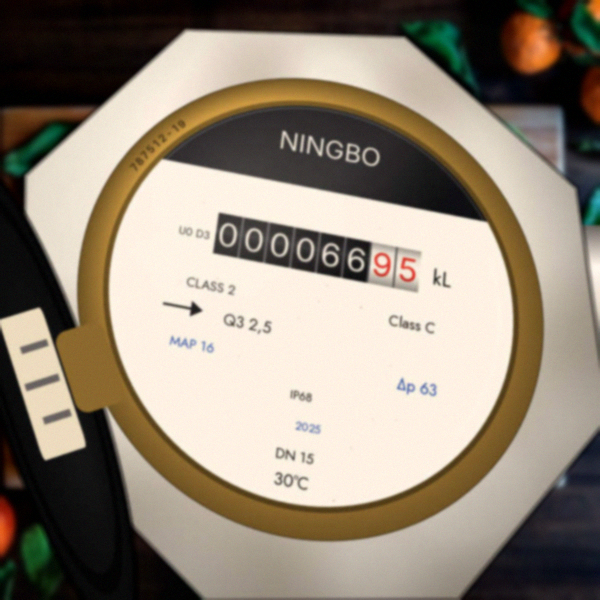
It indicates {"value": 66.95, "unit": "kL"}
